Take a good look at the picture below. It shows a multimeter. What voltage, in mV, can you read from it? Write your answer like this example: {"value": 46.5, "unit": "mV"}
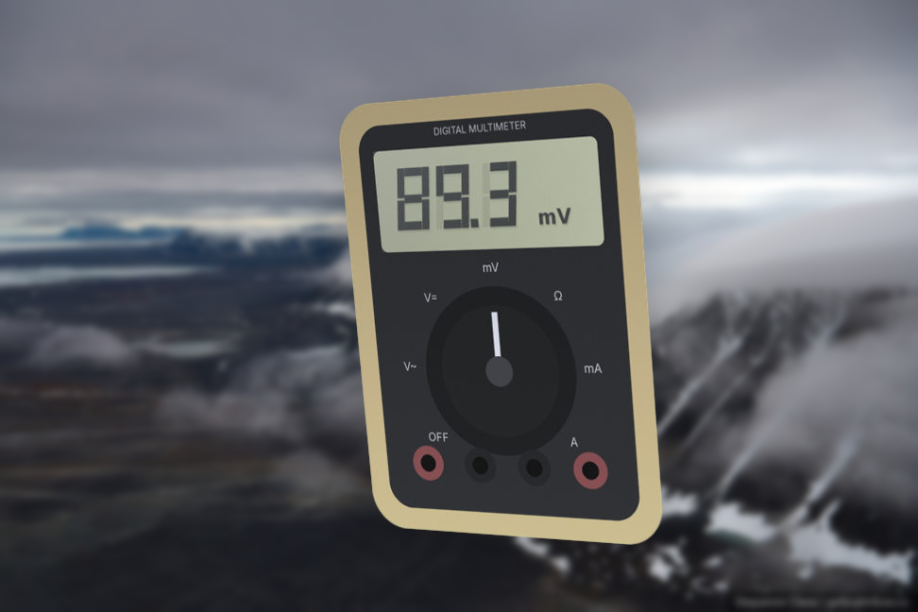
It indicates {"value": 89.3, "unit": "mV"}
